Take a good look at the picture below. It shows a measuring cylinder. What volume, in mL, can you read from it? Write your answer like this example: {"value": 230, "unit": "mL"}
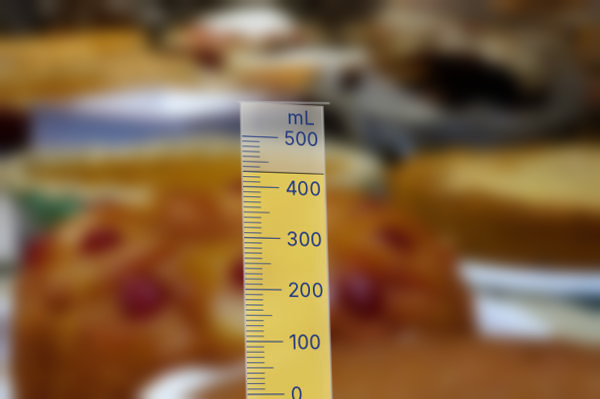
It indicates {"value": 430, "unit": "mL"}
